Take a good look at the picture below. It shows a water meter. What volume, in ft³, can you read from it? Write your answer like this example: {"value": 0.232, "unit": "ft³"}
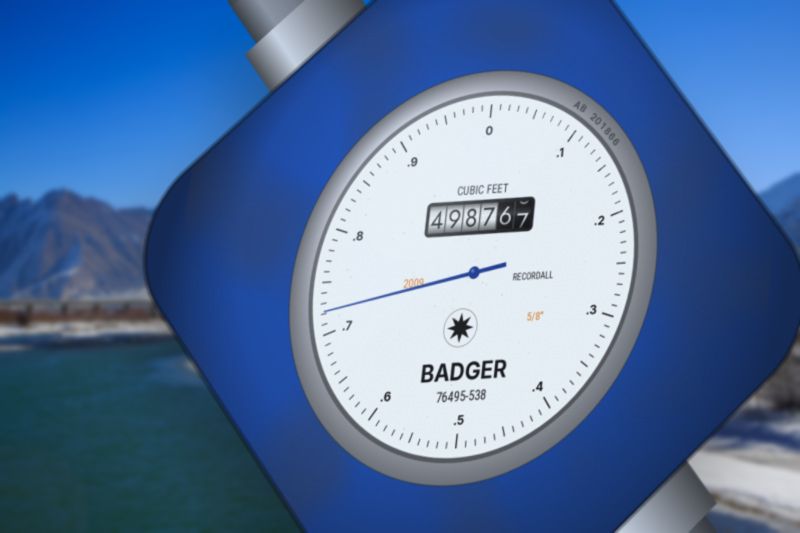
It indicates {"value": 498766.72, "unit": "ft³"}
